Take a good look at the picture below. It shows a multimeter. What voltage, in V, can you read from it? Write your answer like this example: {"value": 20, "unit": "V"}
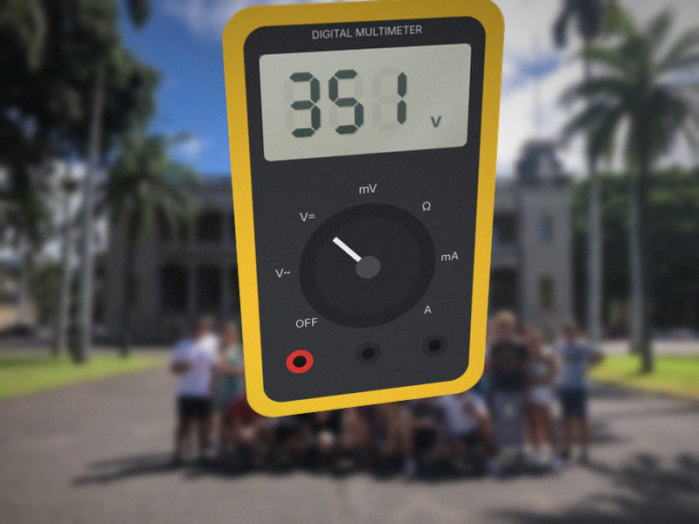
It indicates {"value": 351, "unit": "V"}
